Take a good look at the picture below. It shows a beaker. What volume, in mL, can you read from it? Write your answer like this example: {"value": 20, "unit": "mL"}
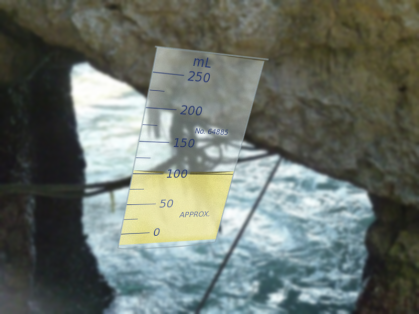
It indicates {"value": 100, "unit": "mL"}
